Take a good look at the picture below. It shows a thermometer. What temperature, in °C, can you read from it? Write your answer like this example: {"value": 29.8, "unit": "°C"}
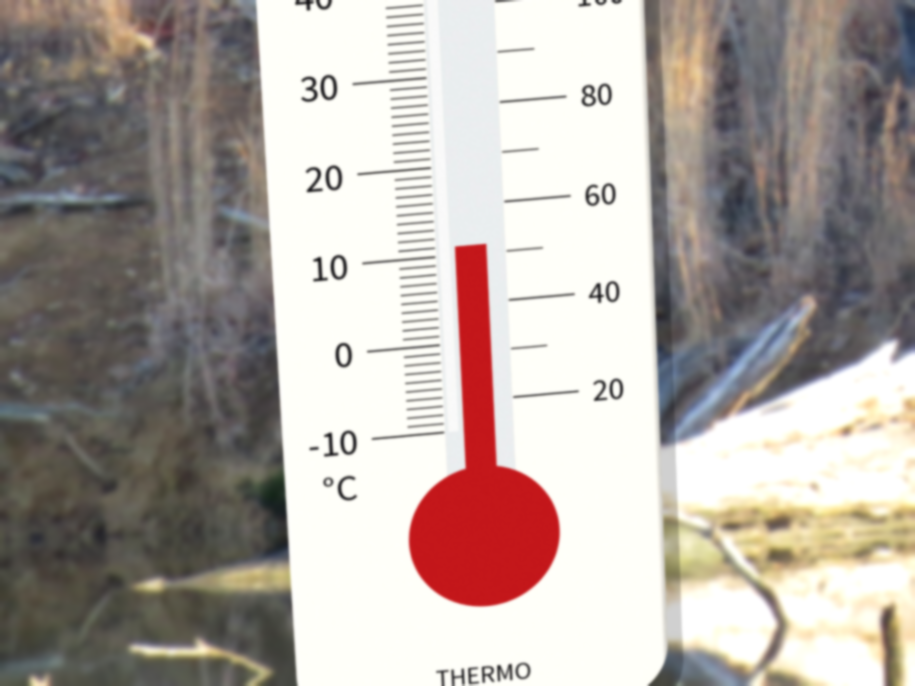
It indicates {"value": 11, "unit": "°C"}
